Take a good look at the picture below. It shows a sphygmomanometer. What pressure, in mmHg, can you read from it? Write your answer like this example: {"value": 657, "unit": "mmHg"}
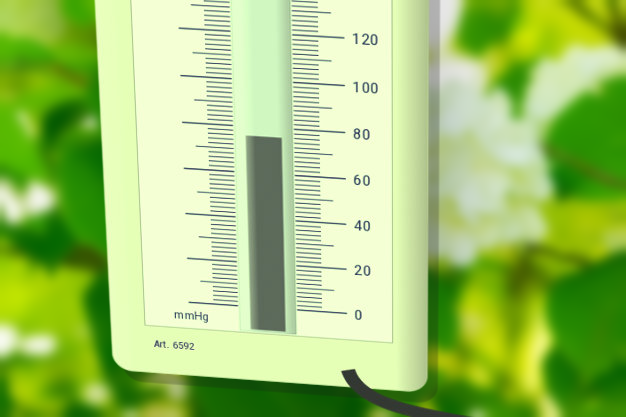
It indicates {"value": 76, "unit": "mmHg"}
